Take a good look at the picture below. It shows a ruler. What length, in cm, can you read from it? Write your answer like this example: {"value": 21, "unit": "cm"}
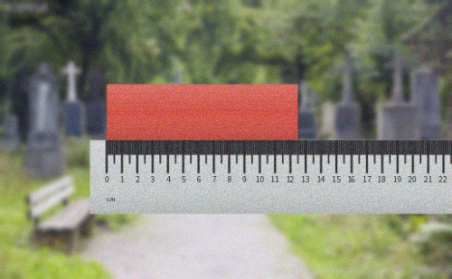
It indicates {"value": 12.5, "unit": "cm"}
